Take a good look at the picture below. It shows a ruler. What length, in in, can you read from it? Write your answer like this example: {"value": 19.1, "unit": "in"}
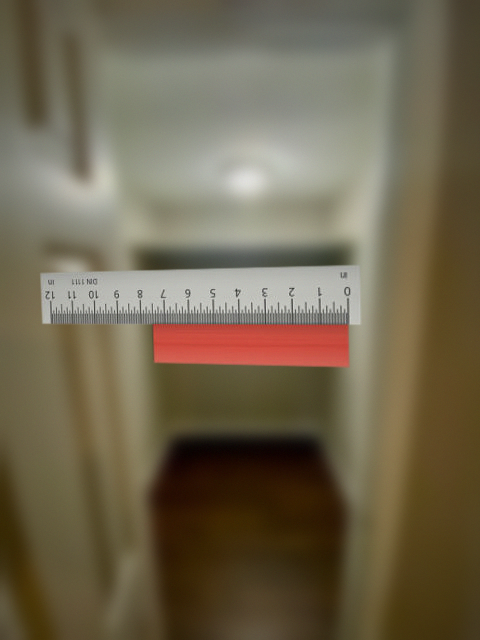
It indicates {"value": 7.5, "unit": "in"}
